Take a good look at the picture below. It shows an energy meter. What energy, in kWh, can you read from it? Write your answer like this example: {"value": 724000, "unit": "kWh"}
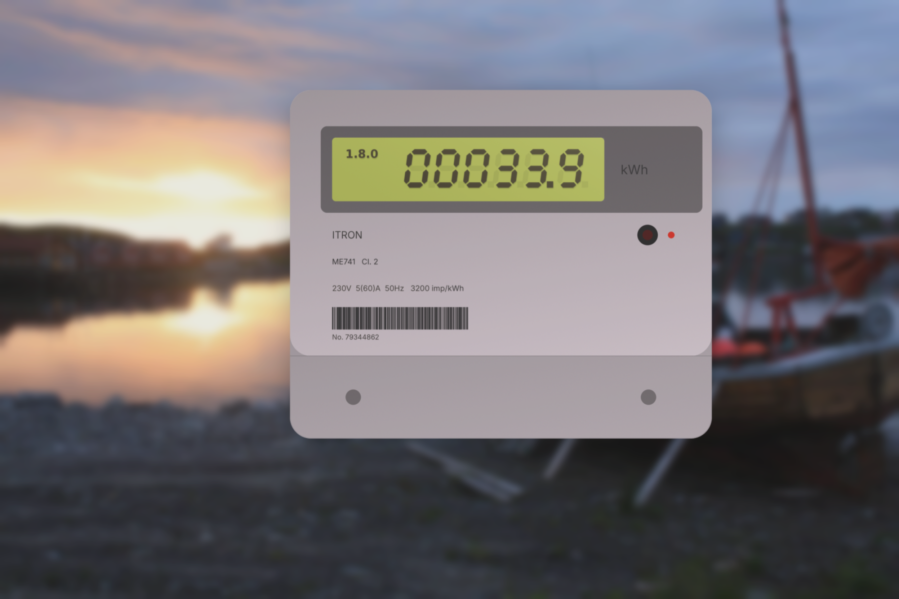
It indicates {"value": 33.9, "unit": "kWh"}
